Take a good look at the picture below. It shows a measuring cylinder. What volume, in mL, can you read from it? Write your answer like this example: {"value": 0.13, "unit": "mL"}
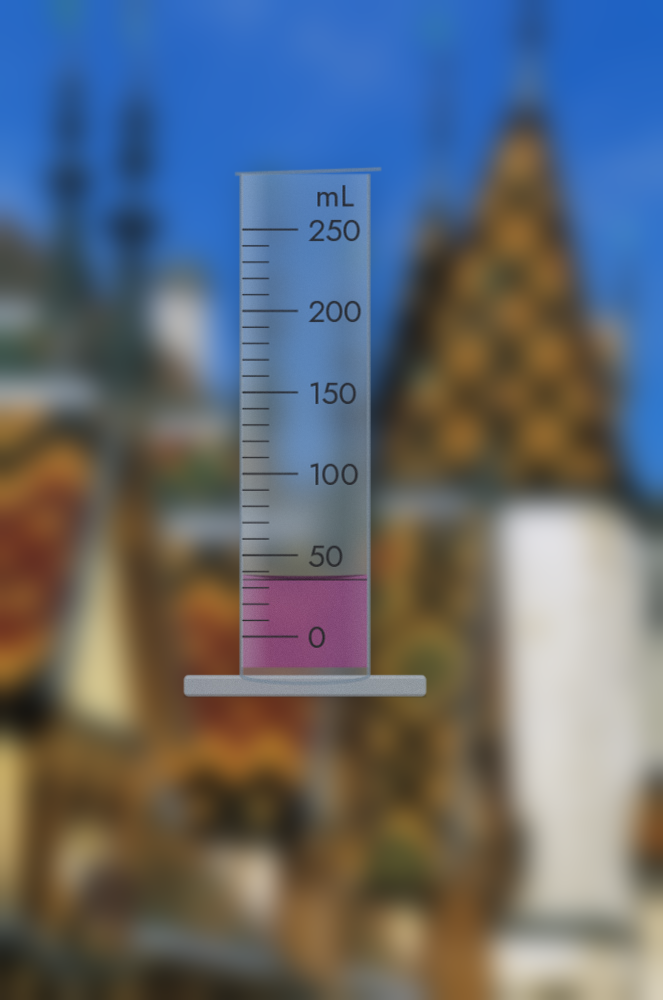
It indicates {"value": 35, "unit": "mL"}
